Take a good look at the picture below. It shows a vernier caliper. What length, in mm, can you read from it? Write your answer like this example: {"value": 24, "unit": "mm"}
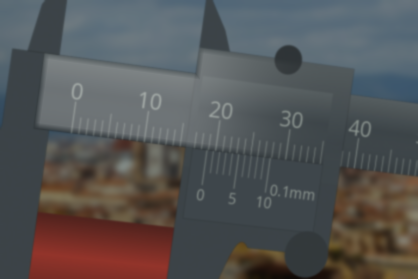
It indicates {"value": 18.8, "unit": "mm"}
